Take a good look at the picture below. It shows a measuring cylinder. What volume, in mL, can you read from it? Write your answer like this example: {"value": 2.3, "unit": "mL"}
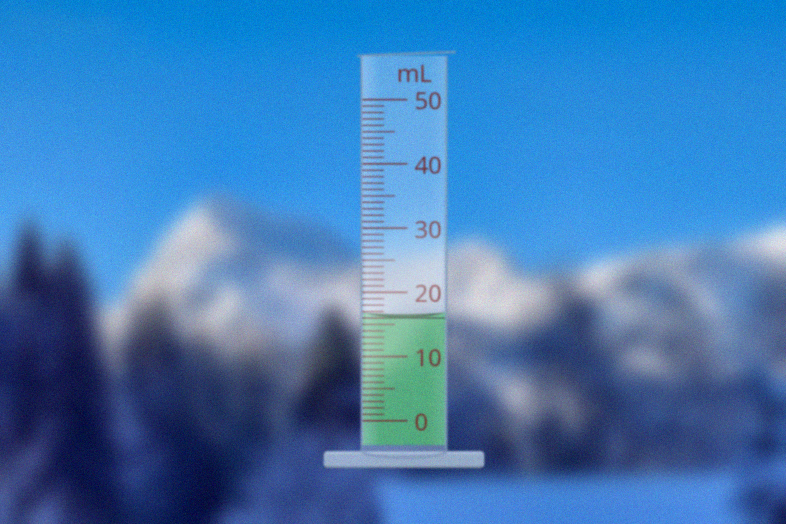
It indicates {"value": 16, "unit": "mL"}
